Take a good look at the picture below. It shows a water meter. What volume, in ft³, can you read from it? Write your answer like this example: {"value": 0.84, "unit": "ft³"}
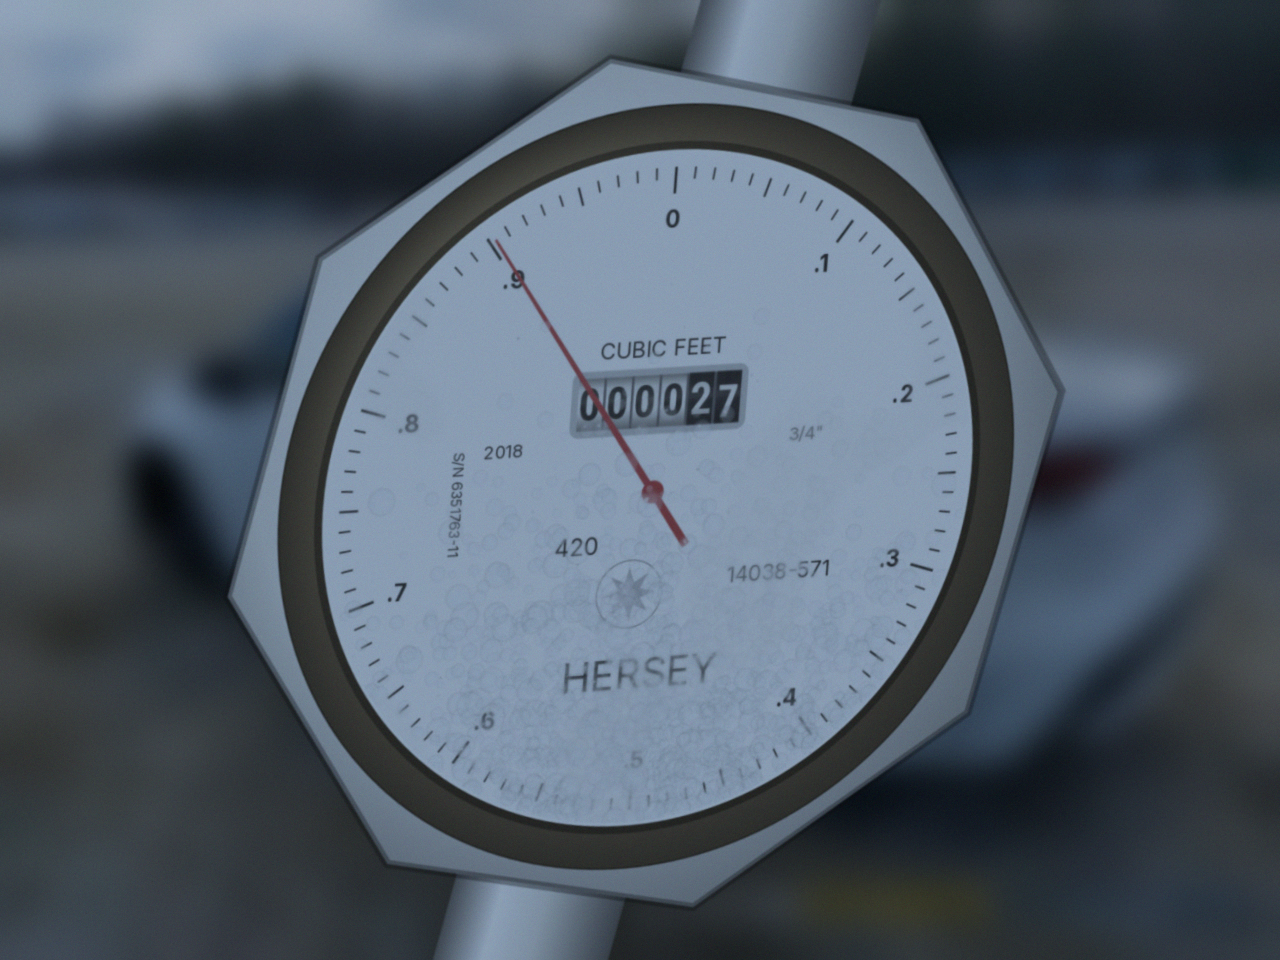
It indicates {"value": 26.90, "unit": "ft³"}
